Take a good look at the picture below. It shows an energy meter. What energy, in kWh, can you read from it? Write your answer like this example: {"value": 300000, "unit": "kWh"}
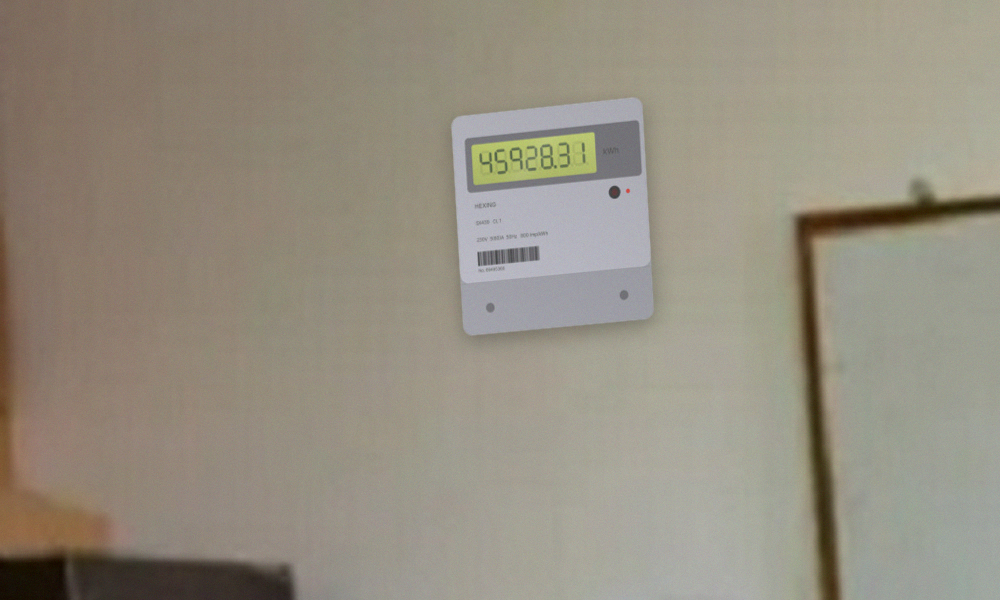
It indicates {"value": 45928.31, "unit": "kWh"}
